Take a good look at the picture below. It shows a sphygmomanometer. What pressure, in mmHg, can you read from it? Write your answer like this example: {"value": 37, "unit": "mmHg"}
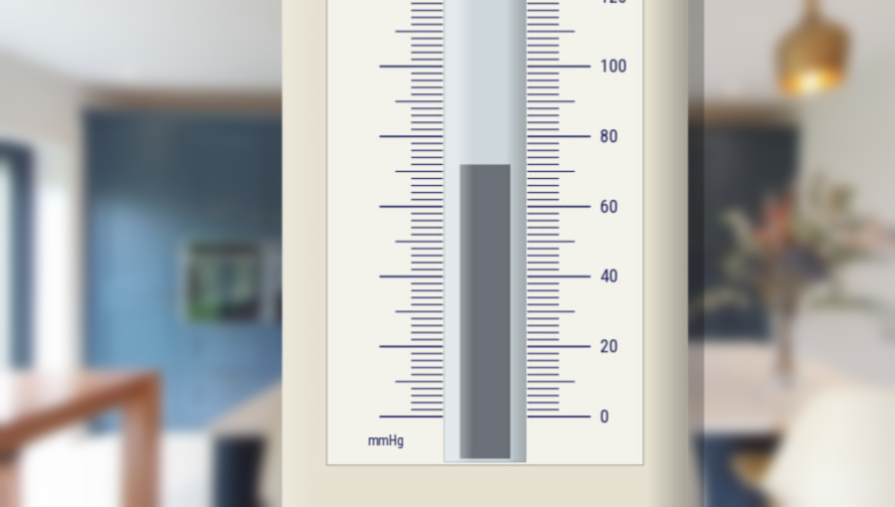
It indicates {"value": 72, "unit": "mmHg"}
